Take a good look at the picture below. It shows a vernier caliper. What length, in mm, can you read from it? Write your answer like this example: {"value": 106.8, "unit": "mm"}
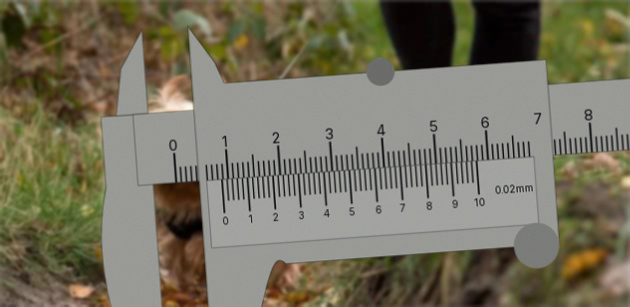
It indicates {"value": 8.8, "unit": "mm"}
